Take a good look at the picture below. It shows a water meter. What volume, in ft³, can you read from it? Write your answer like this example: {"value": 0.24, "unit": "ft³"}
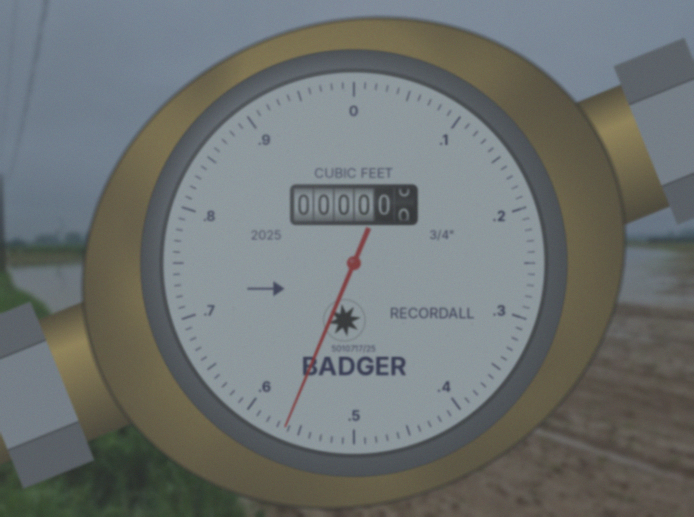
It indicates {"value": 8.56, "unit": "ft³"}
